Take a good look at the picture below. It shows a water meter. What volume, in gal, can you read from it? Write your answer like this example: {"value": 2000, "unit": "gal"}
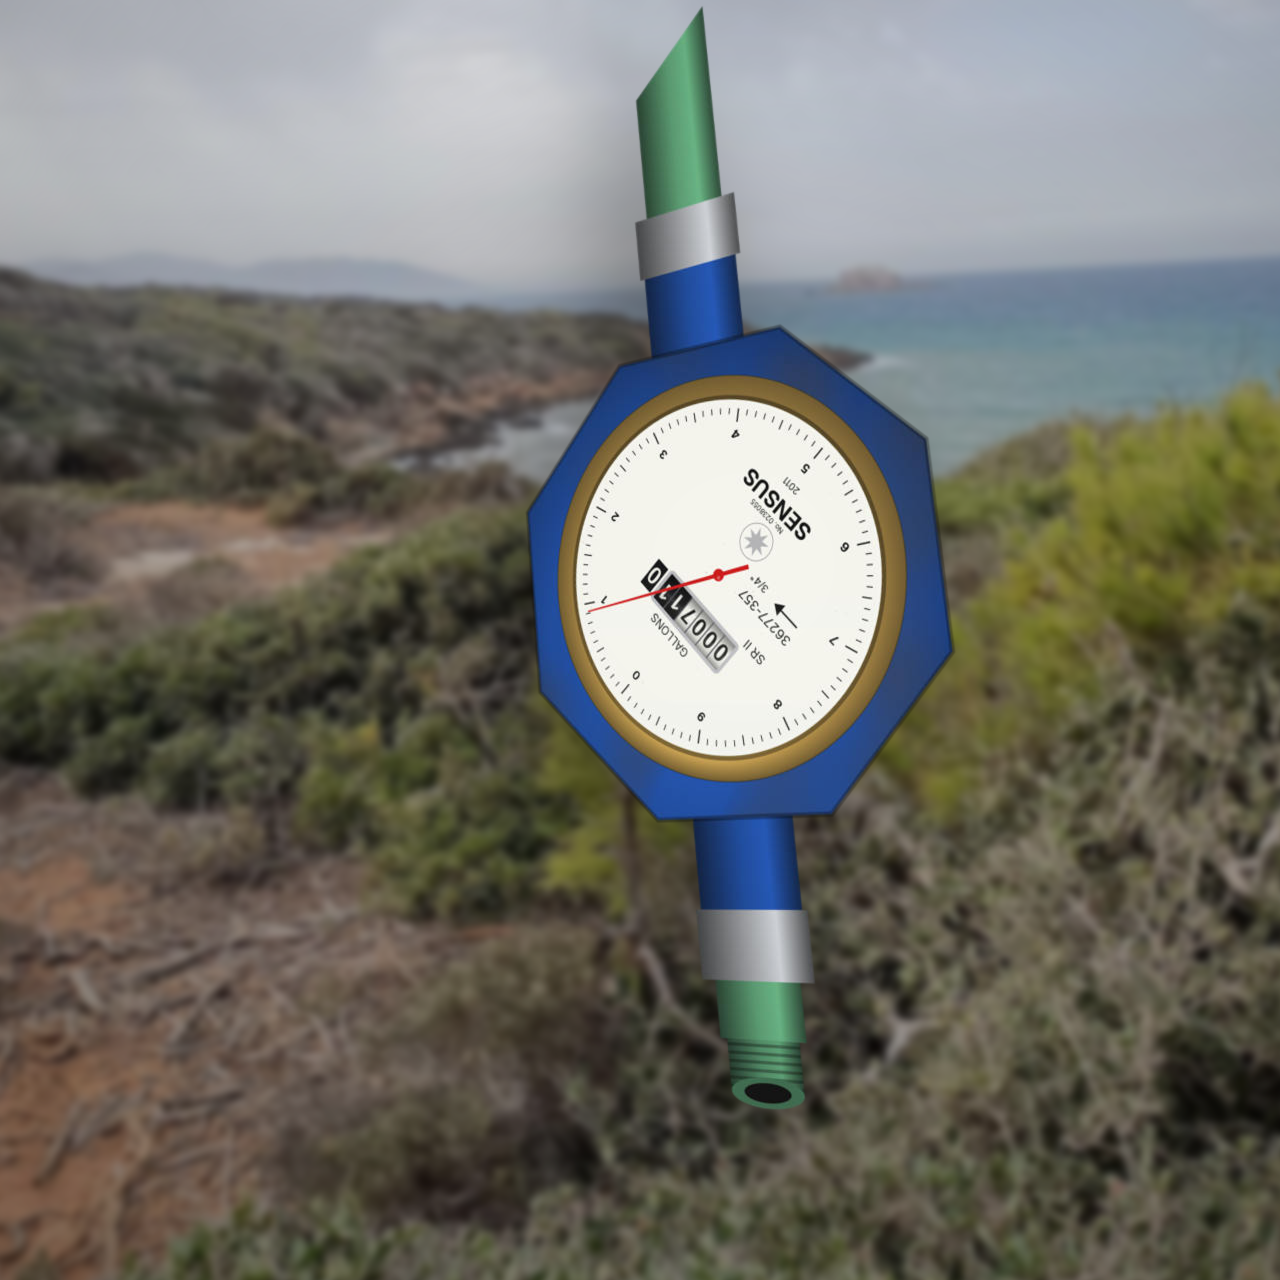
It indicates {"value": 7110.9, "unit": "gal"}
